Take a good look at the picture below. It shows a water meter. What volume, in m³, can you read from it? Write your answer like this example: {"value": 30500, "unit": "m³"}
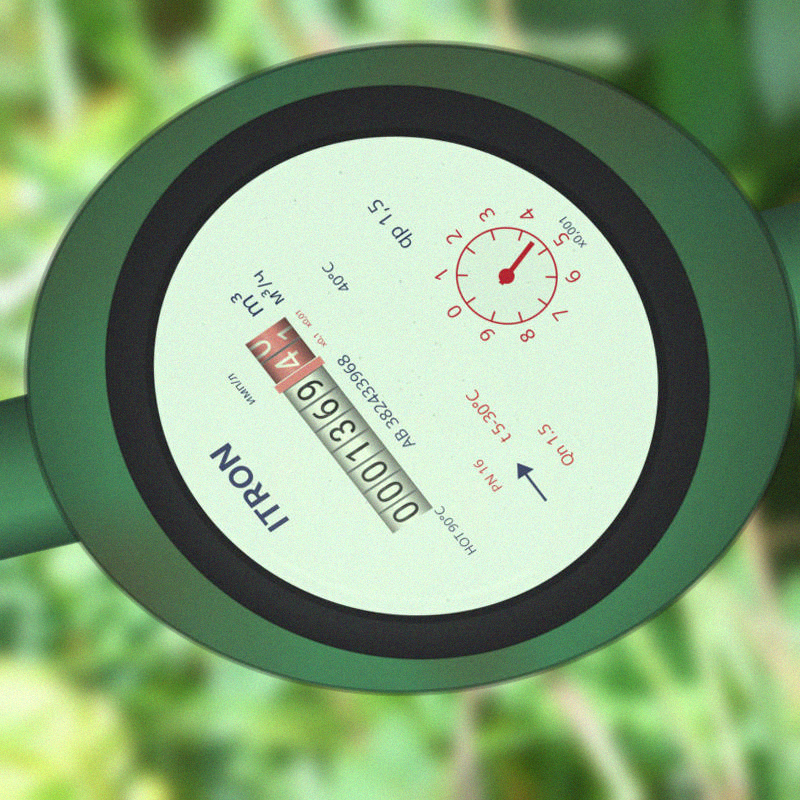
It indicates {"value": 1369.404, "unit": "m³"}
